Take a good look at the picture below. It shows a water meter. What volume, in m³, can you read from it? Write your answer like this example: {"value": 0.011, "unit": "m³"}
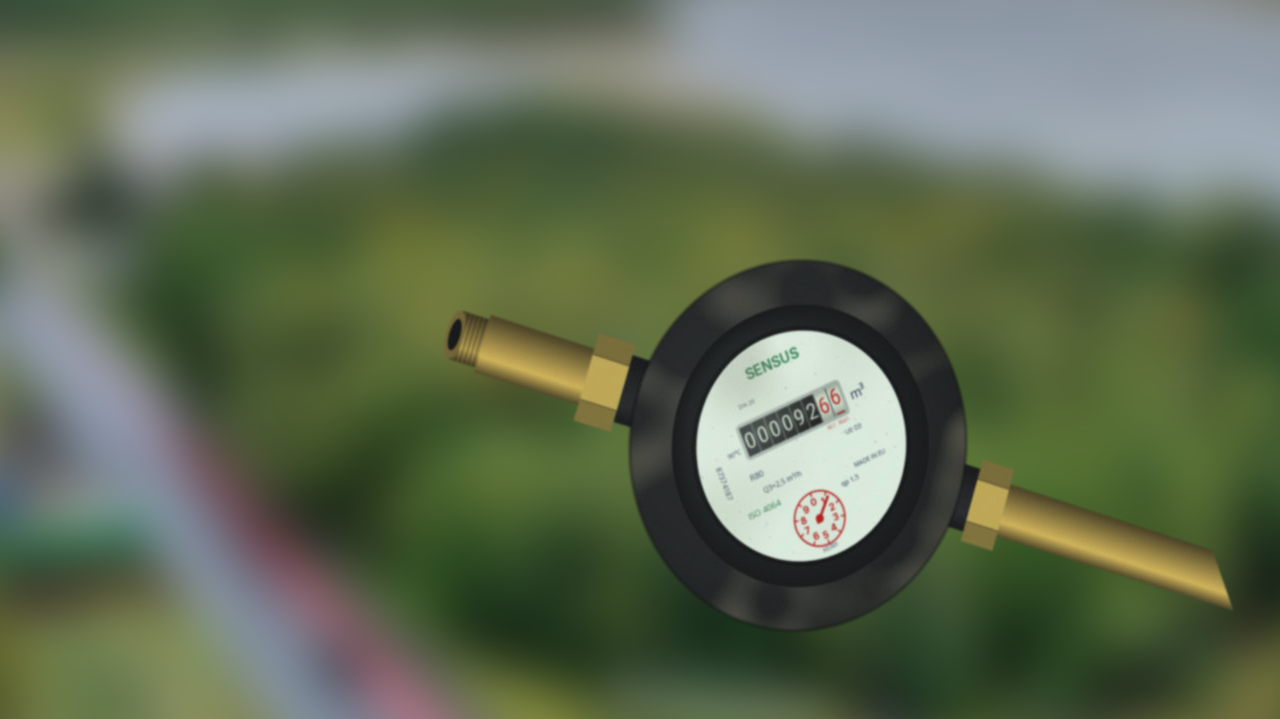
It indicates {"value": 92.661, "unit": "m³"}
